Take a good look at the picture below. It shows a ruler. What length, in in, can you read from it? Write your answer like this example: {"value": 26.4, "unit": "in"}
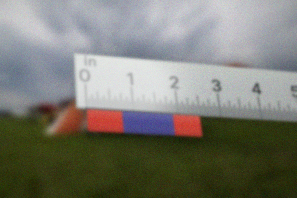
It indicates {"value": 2.5, "unit": "in"}
